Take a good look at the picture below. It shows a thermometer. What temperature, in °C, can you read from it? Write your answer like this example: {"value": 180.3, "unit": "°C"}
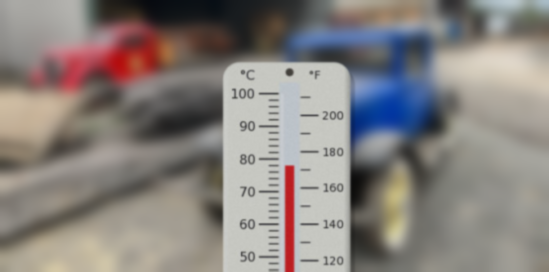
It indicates {"value": 78, "unit": "°C"}
